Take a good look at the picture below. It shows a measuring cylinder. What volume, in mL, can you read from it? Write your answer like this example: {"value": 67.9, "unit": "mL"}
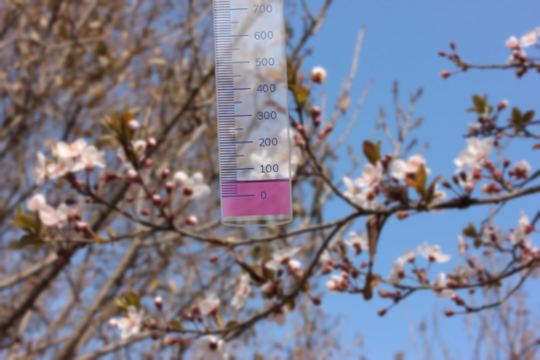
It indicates {"value": 50, "unit": "mL"}
